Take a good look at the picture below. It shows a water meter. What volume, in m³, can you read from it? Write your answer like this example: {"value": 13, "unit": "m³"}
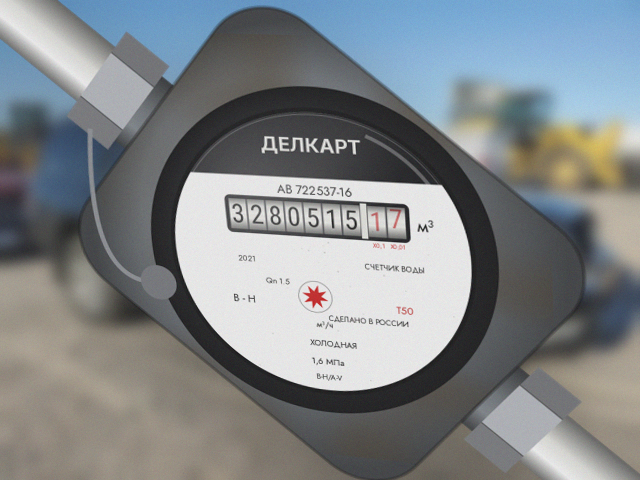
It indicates {"value": 3280515.17, "unit": "m³"}
